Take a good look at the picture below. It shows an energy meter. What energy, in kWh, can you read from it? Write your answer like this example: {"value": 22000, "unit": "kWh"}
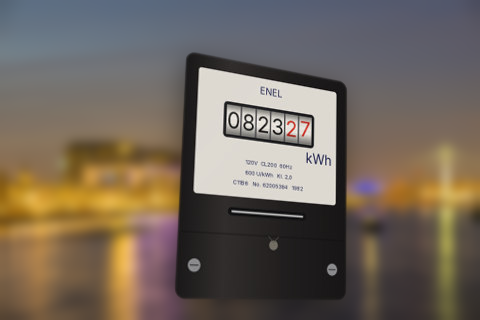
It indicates {"value": 823.27, "unit": "kWh"}
